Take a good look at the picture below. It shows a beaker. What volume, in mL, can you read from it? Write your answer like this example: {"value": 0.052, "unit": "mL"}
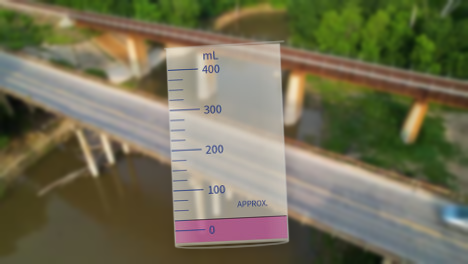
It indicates {"value": 25, "unit": "mL"}
